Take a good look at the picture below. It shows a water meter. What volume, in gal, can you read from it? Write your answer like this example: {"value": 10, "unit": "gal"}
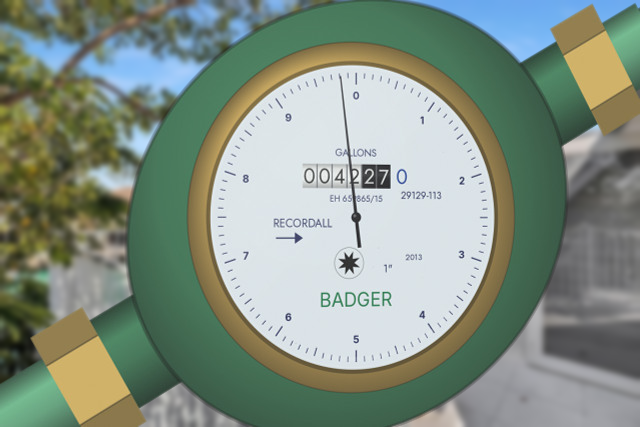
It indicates {"value": 42269.8, "unit": "gal"}
